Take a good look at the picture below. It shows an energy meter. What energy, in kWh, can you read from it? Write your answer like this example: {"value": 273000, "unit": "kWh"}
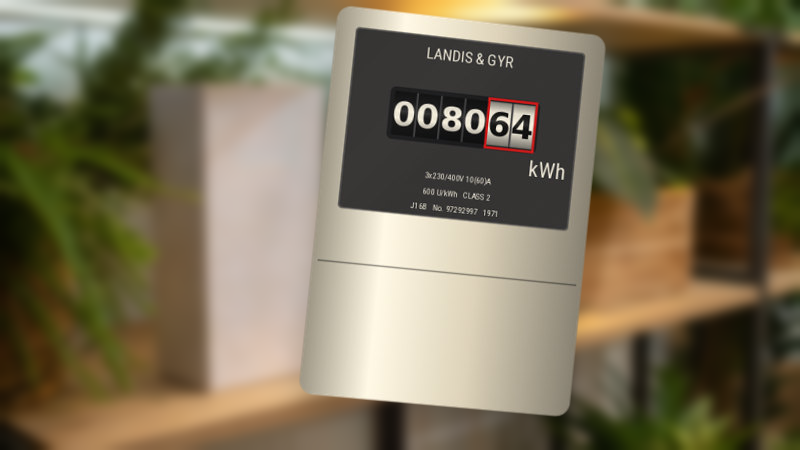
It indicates {"value": 80.64, "unit": "kWh"}
